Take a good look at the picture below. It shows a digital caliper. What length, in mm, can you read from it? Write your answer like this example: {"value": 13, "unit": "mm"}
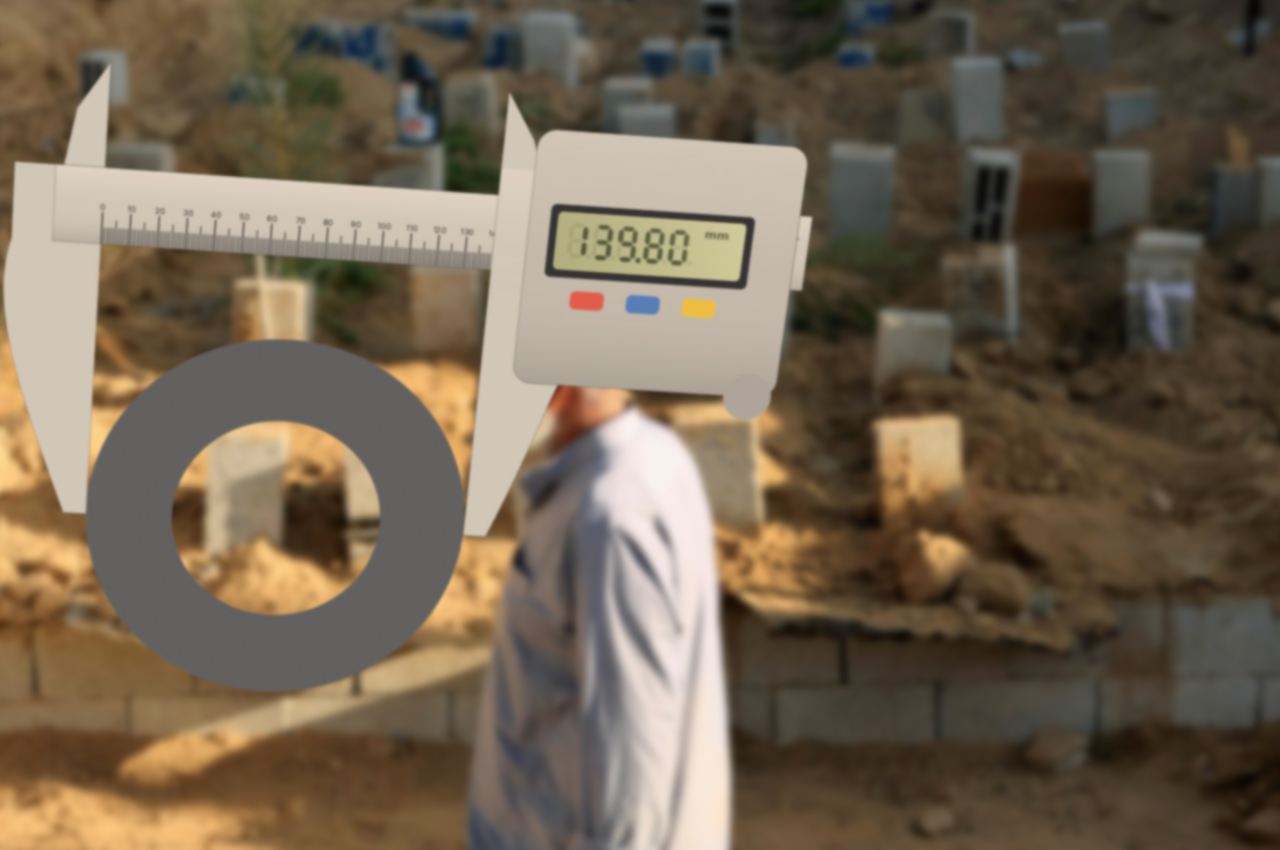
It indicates {"value": 139.80, "unit": "mm"}
